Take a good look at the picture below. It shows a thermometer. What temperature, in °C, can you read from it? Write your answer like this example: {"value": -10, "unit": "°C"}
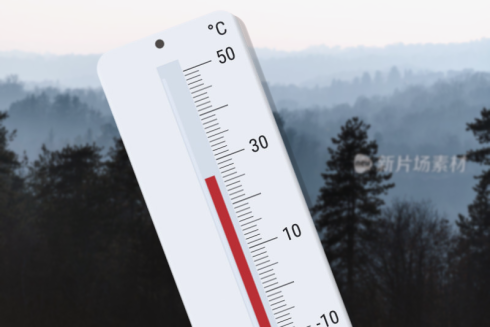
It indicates {"value": 27, "unit": "°C"}
